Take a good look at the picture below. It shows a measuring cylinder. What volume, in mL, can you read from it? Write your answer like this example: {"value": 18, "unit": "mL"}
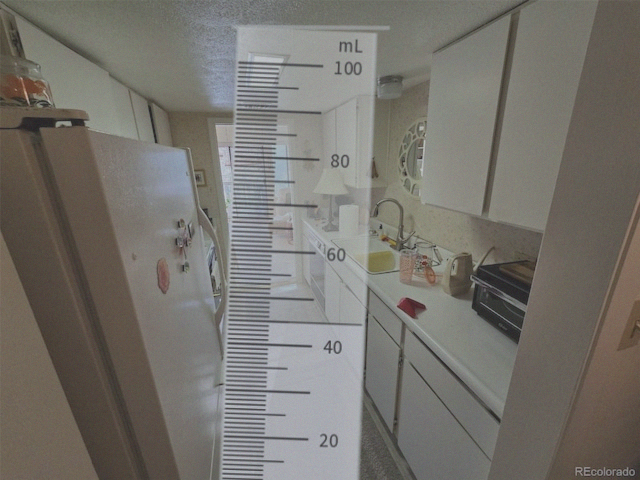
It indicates {"value": 45, "unit": "mL"}
